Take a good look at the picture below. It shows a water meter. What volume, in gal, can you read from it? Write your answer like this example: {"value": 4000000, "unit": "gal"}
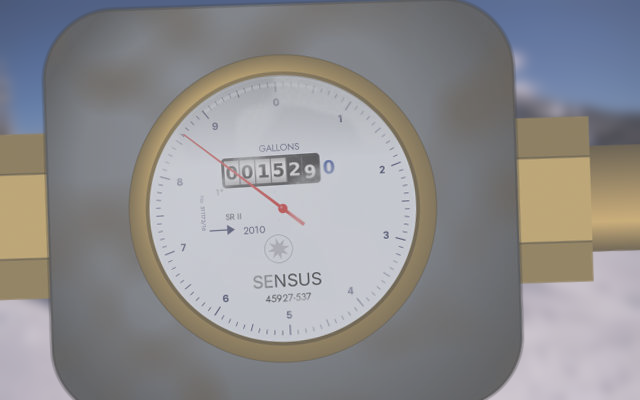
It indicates {"value": 15288.6, "unit": "gal"}
